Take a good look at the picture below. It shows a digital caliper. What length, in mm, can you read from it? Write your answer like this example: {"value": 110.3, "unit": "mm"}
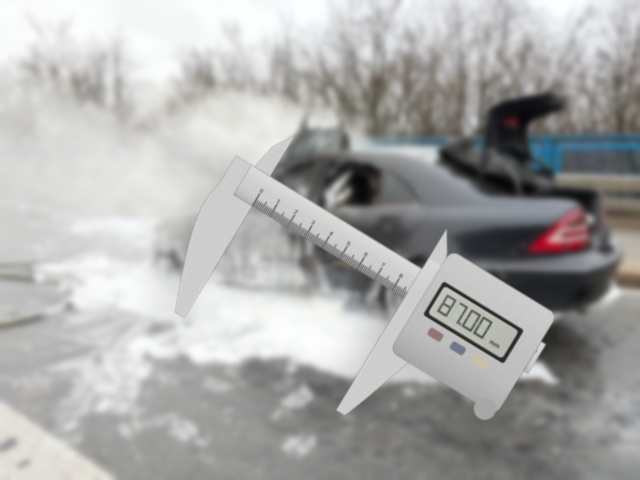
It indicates {"value": 87.00, "unit": "mm"}
